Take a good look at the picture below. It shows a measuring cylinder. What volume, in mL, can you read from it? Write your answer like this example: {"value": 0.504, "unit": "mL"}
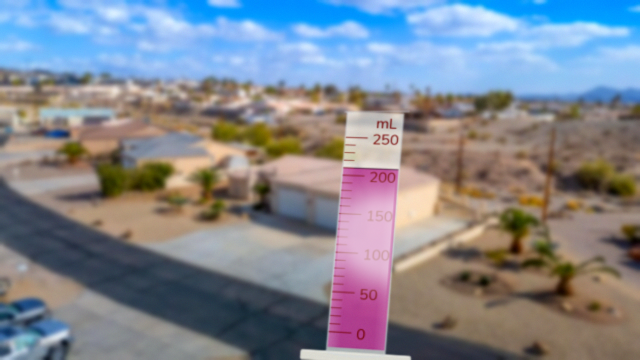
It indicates {"value": 210, "unit": "mL"}
